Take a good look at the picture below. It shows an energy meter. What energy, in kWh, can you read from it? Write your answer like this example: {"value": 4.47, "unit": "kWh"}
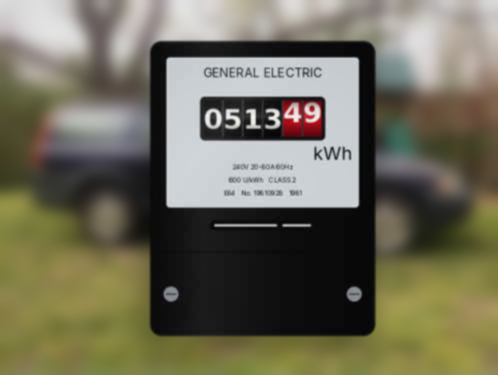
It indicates {"value": 513.49, "unit": "kWh"}
